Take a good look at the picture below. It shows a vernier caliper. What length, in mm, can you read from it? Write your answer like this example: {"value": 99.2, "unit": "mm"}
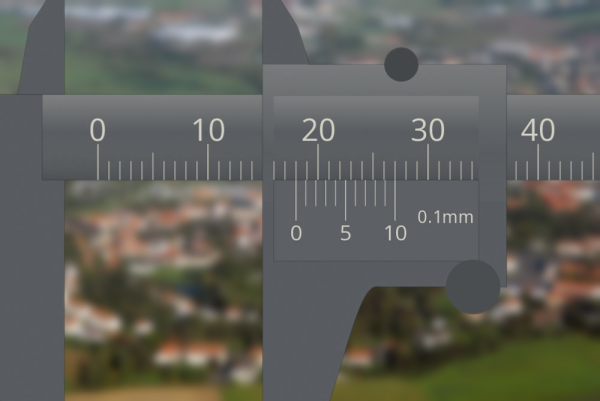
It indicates {"value": 18.0, "unit": "mm"}
